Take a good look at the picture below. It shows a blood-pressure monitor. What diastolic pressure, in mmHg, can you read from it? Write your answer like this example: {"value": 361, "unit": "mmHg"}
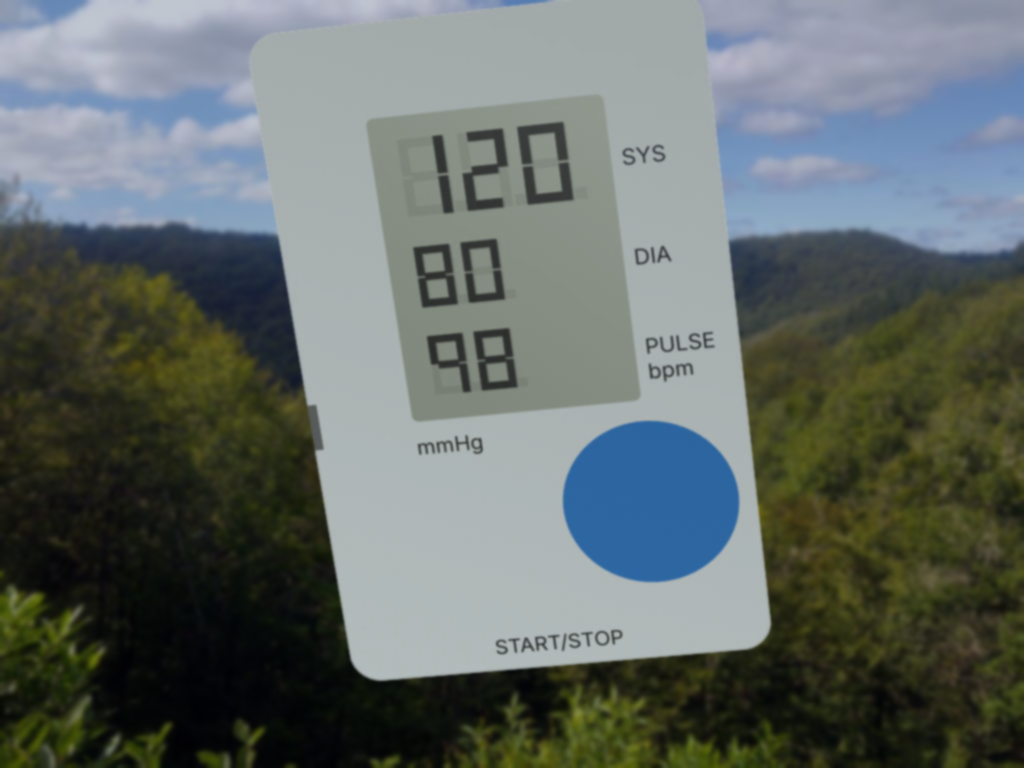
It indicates {"value": 80, "unit": "mmHg"}
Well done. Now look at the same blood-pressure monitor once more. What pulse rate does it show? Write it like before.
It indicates {"value": 98, "unit": "bpm"}
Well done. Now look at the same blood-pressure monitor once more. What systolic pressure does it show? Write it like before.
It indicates {"value": 120, "unit": "mmHg"}
